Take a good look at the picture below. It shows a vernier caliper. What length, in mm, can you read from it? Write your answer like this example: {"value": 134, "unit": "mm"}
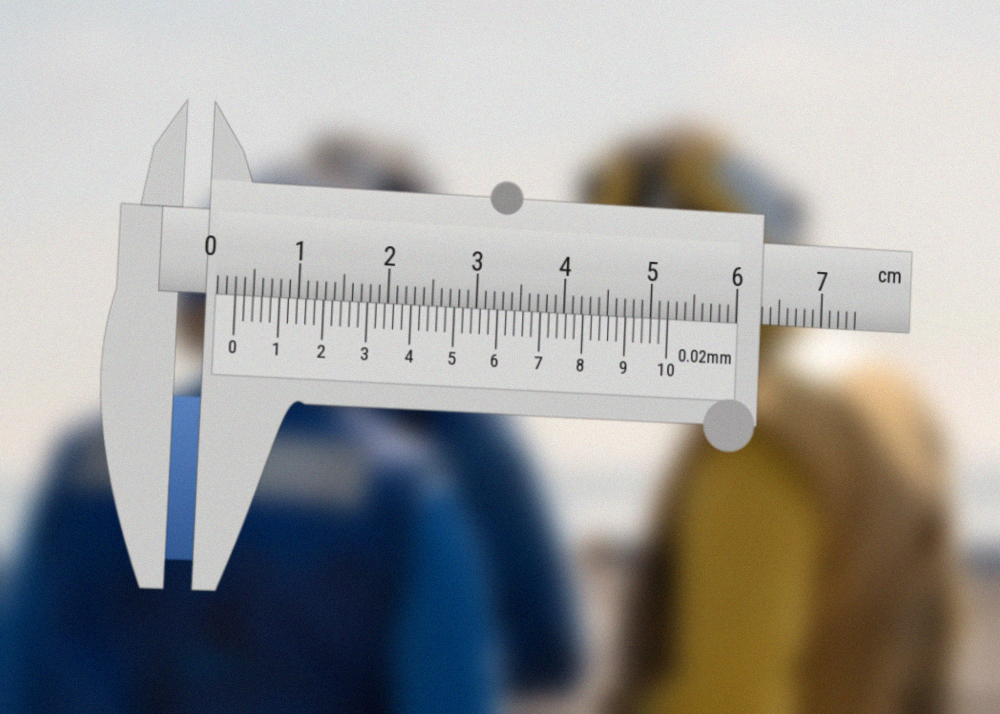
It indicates {"value": 3.0, "unit": "mm"}
